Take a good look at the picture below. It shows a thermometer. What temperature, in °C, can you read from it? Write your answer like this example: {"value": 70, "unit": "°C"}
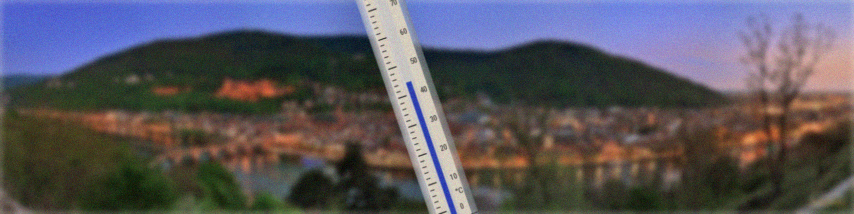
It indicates {"value": 44, "unit": "°C"}
